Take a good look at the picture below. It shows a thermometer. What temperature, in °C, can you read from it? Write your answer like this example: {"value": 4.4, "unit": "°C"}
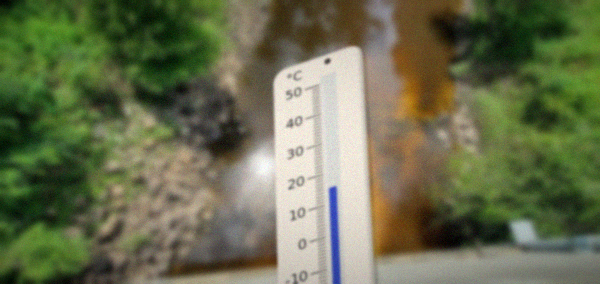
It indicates {"value": 15, "unit": "°C"}
